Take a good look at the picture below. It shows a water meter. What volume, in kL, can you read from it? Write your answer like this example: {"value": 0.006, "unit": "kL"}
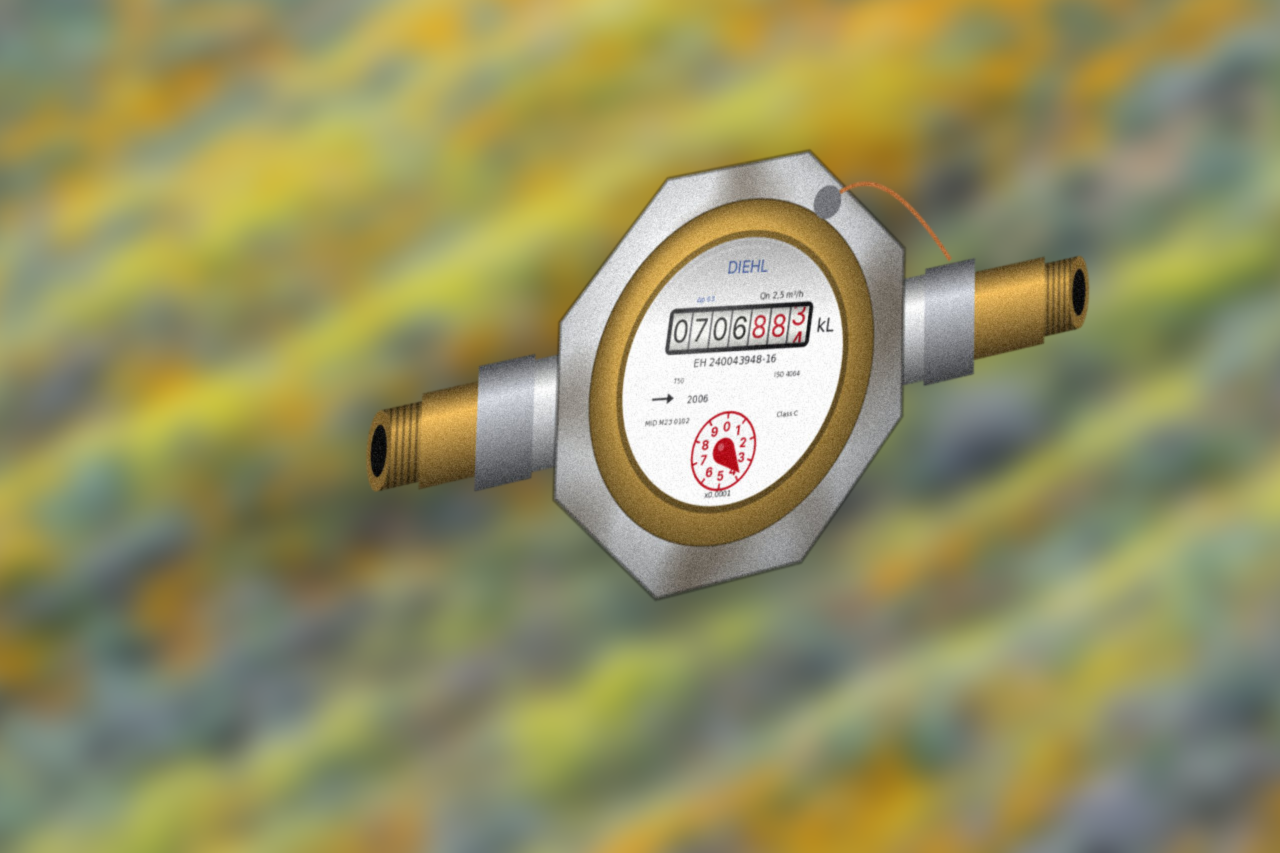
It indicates {"value": 706.8833, "unit": "kL"}
